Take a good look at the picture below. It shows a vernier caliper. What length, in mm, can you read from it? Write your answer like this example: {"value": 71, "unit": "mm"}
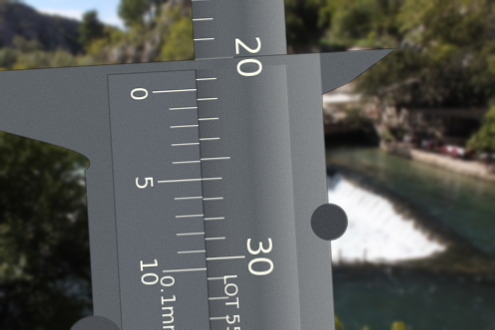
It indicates {"value": 21.5, "unit": "mm"}
